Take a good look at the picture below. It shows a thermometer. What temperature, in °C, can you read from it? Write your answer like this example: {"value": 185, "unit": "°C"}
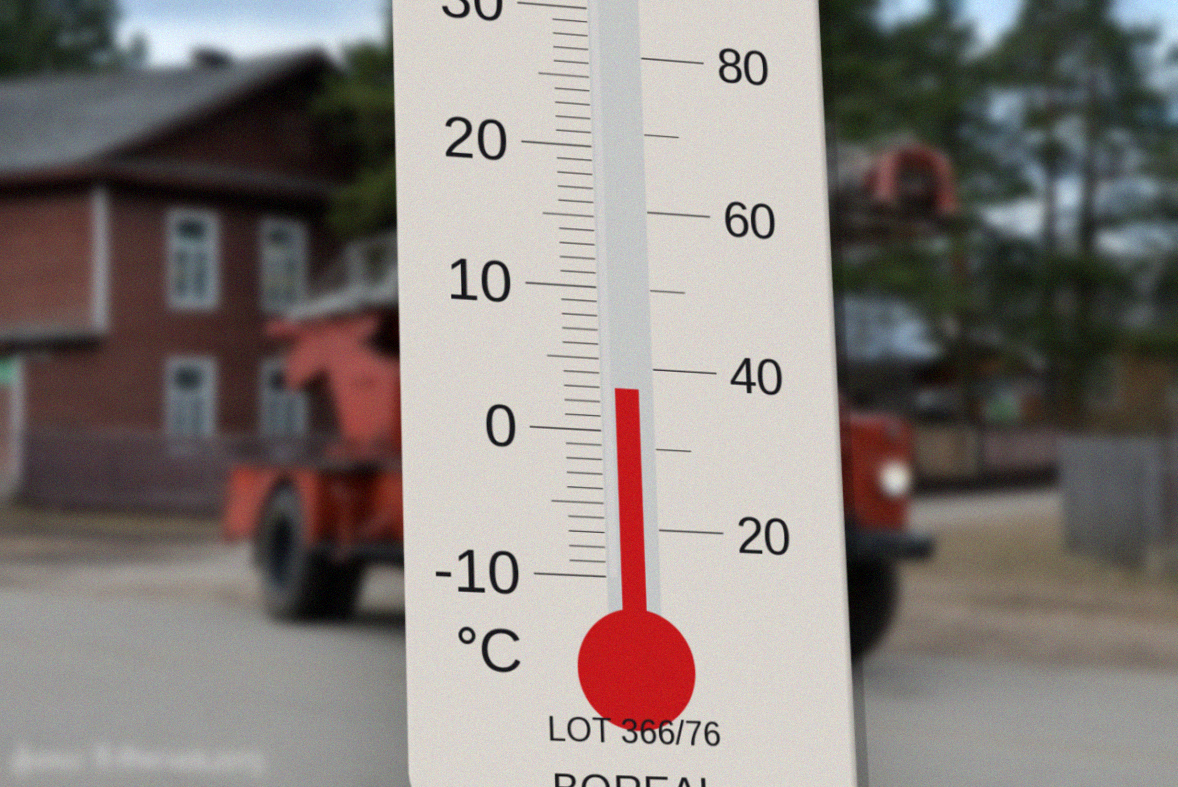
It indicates {"value": 3, "unit": "°C"}
